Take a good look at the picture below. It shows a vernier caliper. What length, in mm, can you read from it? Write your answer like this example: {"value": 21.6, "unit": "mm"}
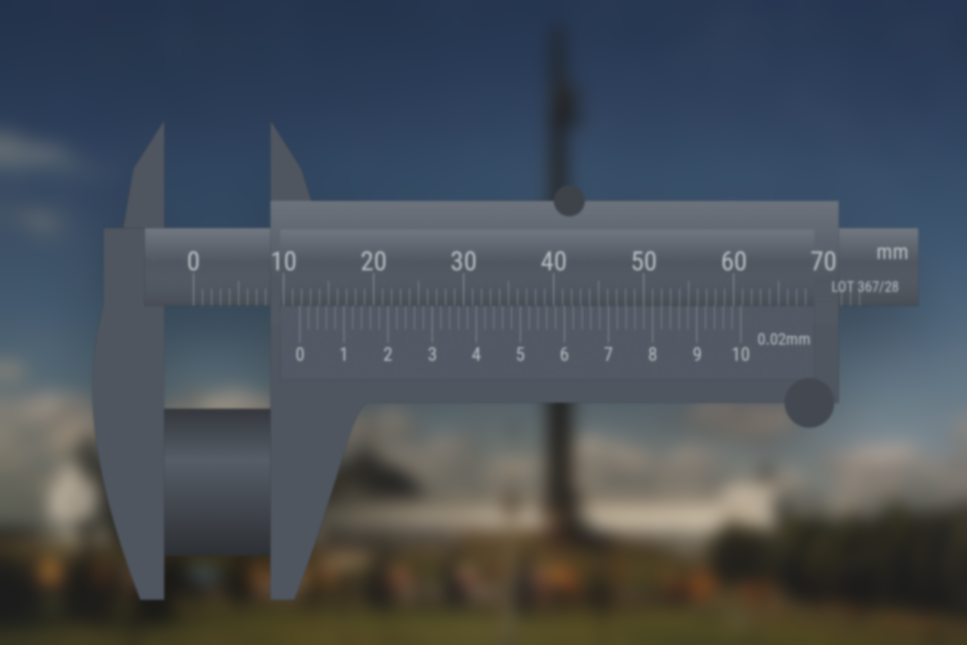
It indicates {"value": 11.8, "unit": "mm"}
